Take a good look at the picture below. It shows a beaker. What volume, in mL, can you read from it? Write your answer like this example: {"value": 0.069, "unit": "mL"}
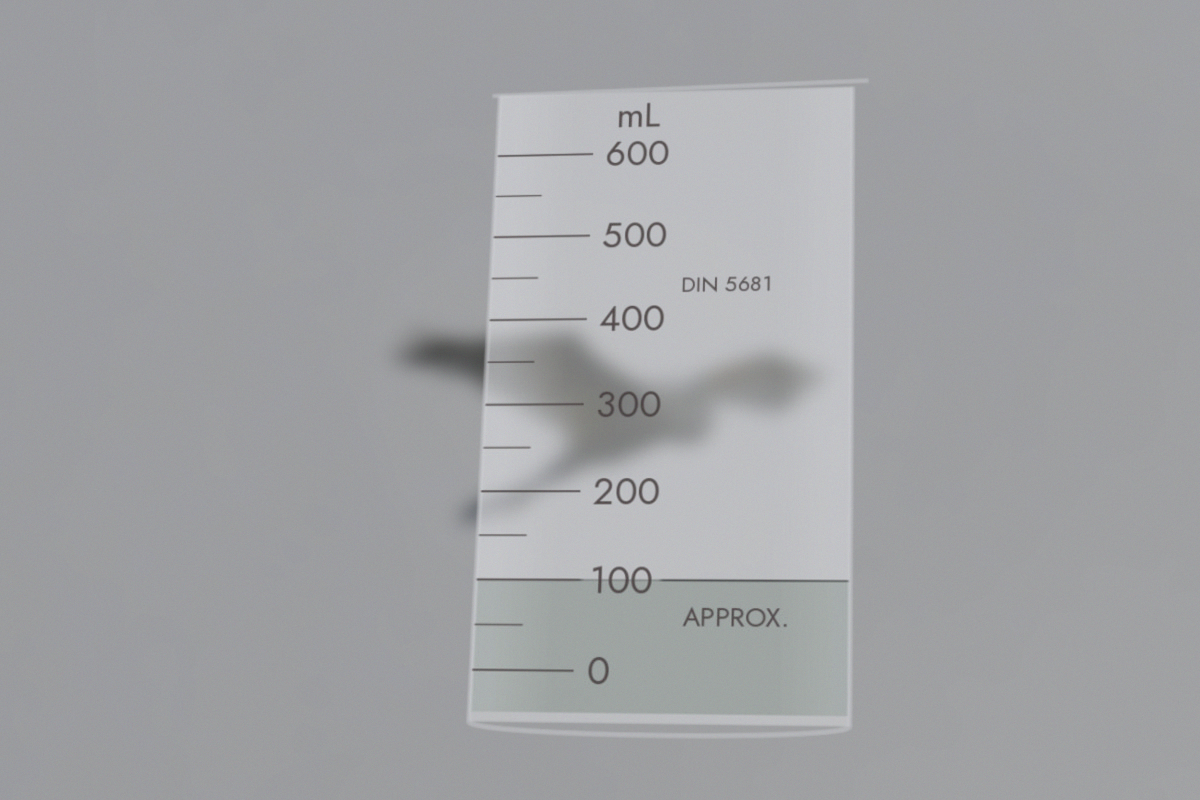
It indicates {"value": 100, "unit": "mL"}
